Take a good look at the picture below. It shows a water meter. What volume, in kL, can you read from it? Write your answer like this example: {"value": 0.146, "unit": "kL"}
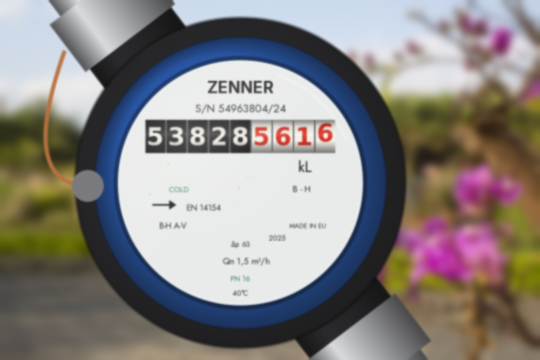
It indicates {"value": 53828.5616, "unit": "kL"}
